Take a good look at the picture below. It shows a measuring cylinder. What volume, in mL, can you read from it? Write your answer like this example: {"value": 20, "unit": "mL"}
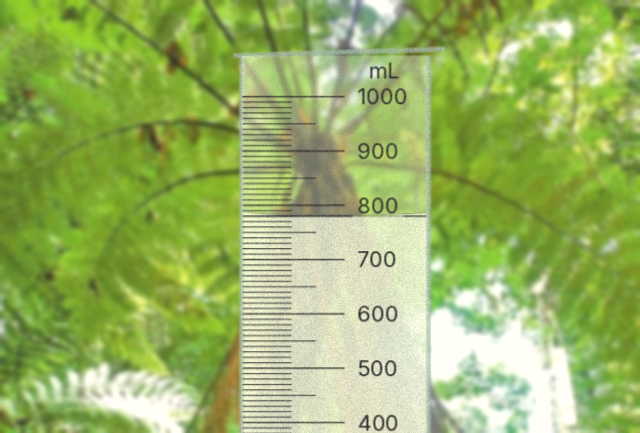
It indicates {"value": 780, "unit": "mL"}
